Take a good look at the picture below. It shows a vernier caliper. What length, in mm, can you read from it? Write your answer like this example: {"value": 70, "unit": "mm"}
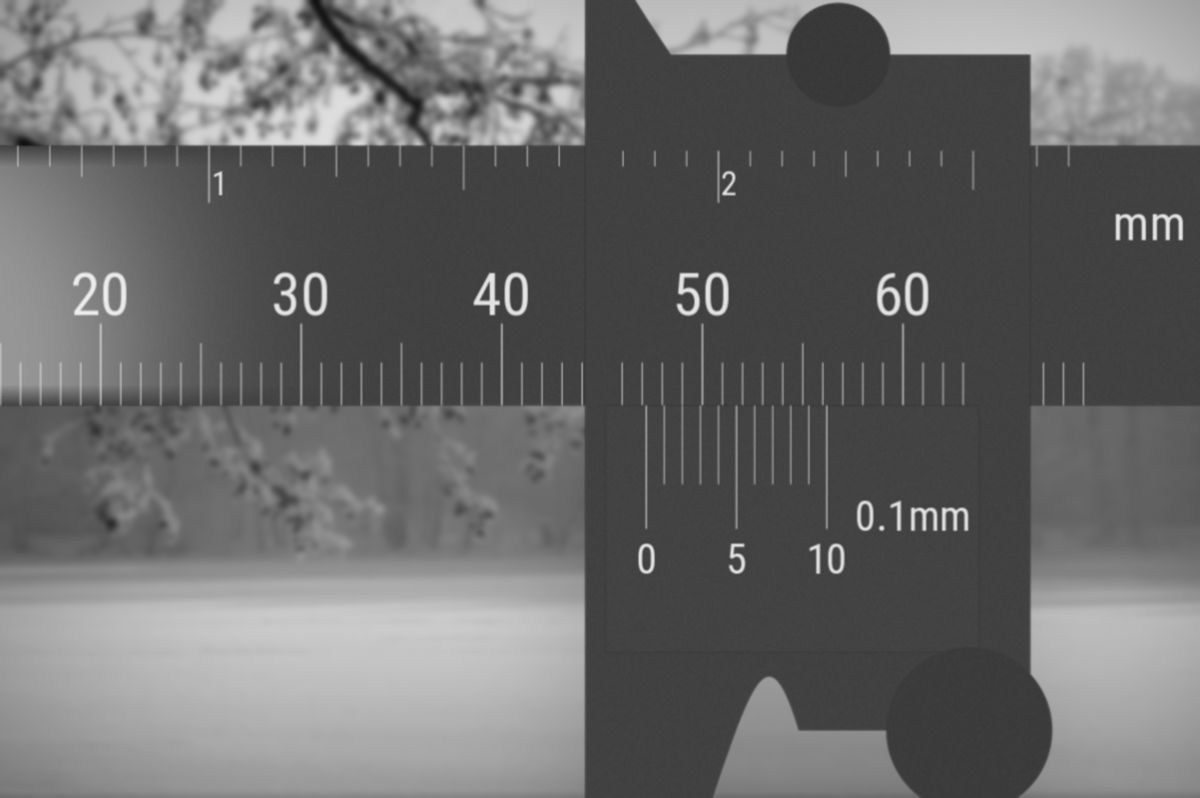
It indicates {"value": 47.2, "unit": "mm"}
